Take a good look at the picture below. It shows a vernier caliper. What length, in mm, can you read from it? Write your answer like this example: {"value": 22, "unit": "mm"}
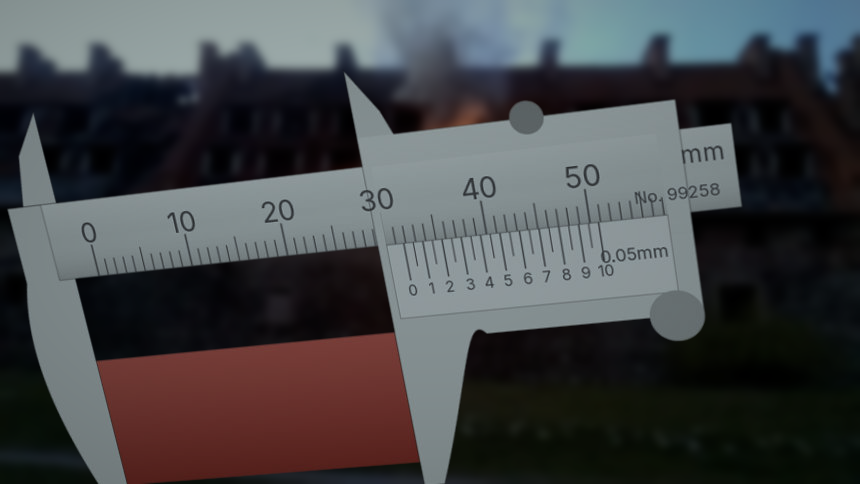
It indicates {"value": 31.8, "unit": "mm"}
